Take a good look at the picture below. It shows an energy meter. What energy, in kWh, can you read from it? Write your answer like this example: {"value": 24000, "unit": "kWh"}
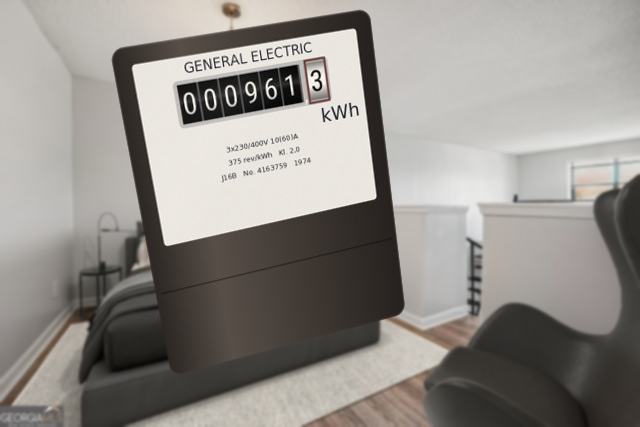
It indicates {"value": 961.3, "unit": "kWh"}
